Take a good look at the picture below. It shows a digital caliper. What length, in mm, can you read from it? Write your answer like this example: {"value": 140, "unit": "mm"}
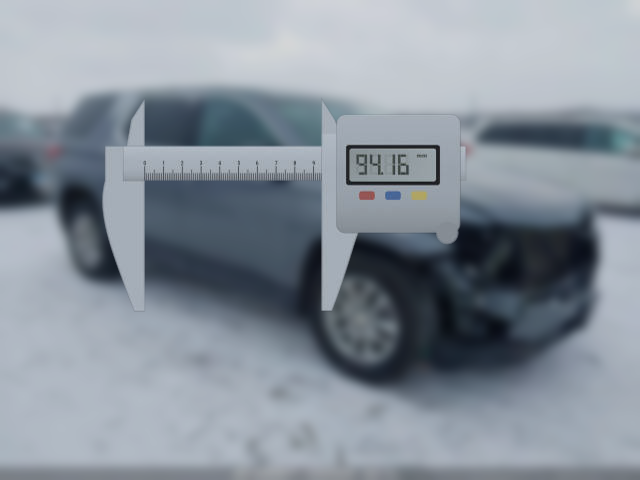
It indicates {"value": 94.16, "unit": "mm"}
